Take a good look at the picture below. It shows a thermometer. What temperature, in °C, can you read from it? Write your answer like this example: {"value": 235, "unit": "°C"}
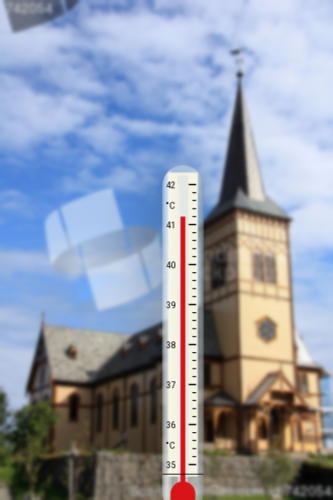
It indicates {"value": 41.2, "unit": "°C"}
